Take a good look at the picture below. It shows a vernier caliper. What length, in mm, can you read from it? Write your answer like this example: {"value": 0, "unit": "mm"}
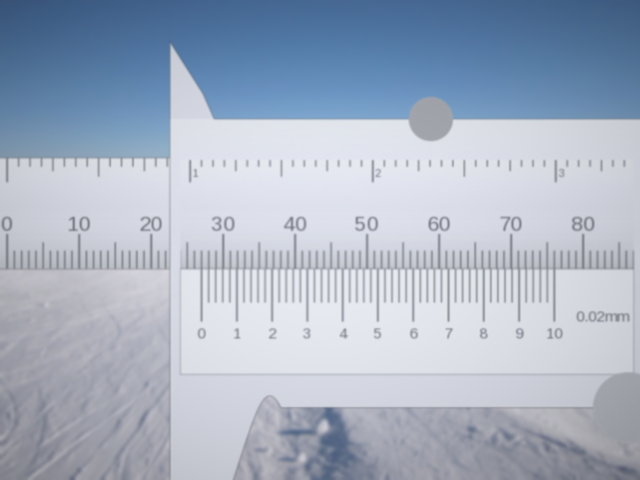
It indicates {"value": 27.0, "unit": "mm"}
